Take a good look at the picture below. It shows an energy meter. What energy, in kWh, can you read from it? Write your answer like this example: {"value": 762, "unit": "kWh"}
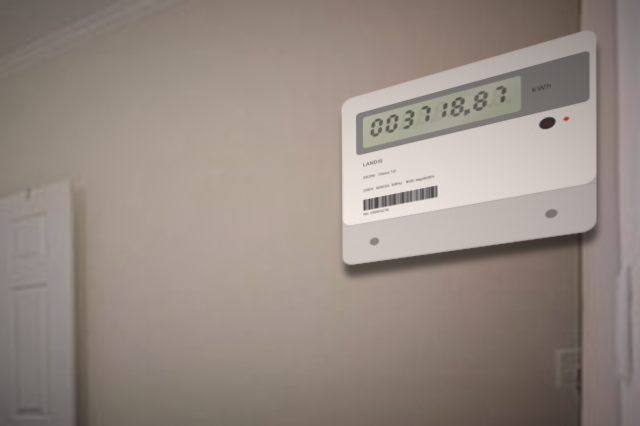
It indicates {"value": 3718.87, "unit": "kWh"}
